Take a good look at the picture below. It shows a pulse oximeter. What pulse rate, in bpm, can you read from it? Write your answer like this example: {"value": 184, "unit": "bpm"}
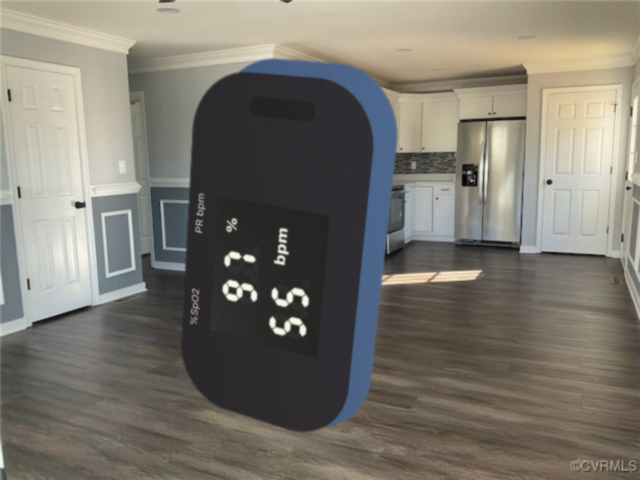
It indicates {"value": 55, "unit": "bpm"}
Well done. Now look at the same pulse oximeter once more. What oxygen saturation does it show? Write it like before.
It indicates {"value": 97, "unit": "%"}
